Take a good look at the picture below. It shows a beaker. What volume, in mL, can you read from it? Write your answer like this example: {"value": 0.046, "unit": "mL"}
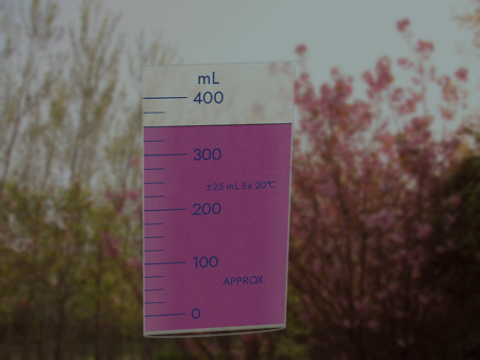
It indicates {"value": 350, "unit": "mL"}
